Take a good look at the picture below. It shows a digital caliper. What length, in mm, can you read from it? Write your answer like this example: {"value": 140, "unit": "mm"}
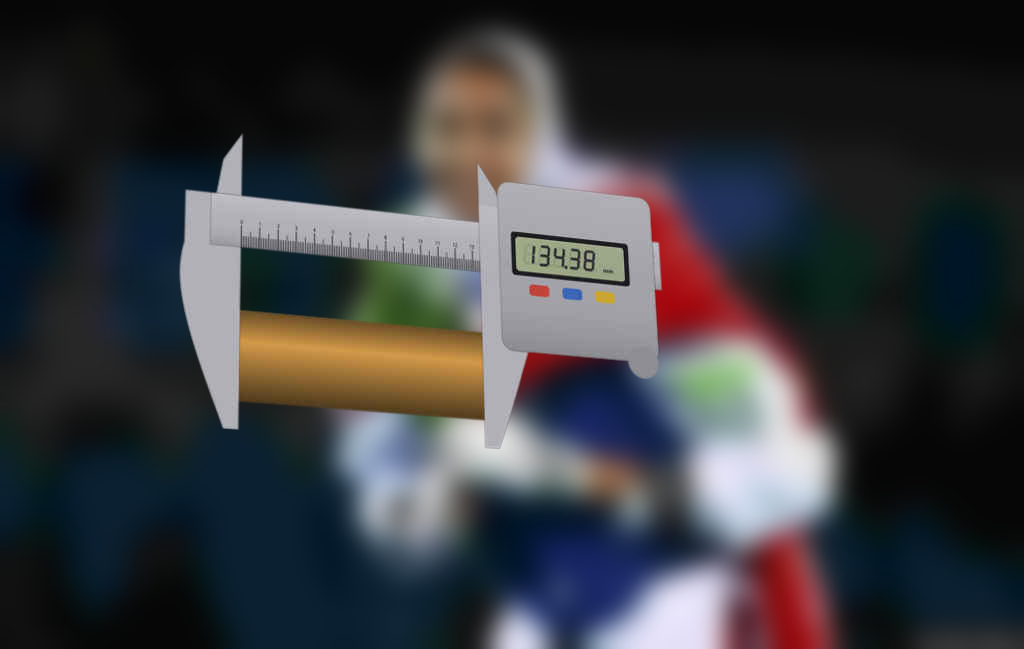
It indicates {"value": 134.38, "unit": "mm"}
